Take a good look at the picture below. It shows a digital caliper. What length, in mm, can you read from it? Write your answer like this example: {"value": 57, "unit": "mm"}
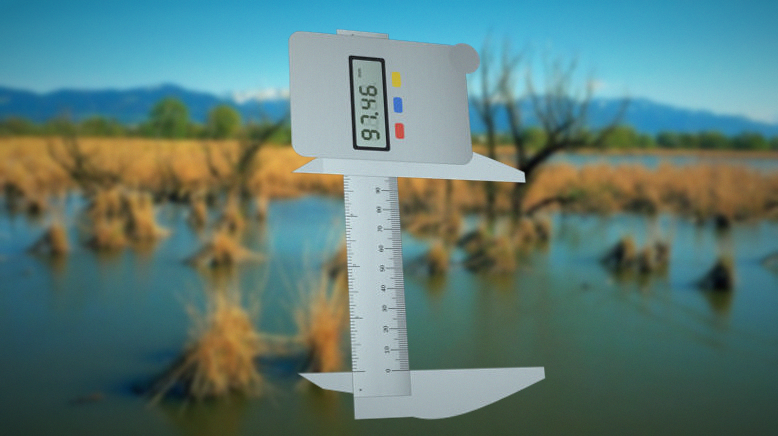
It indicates {"value": 97.46, "unit": "mm"}
